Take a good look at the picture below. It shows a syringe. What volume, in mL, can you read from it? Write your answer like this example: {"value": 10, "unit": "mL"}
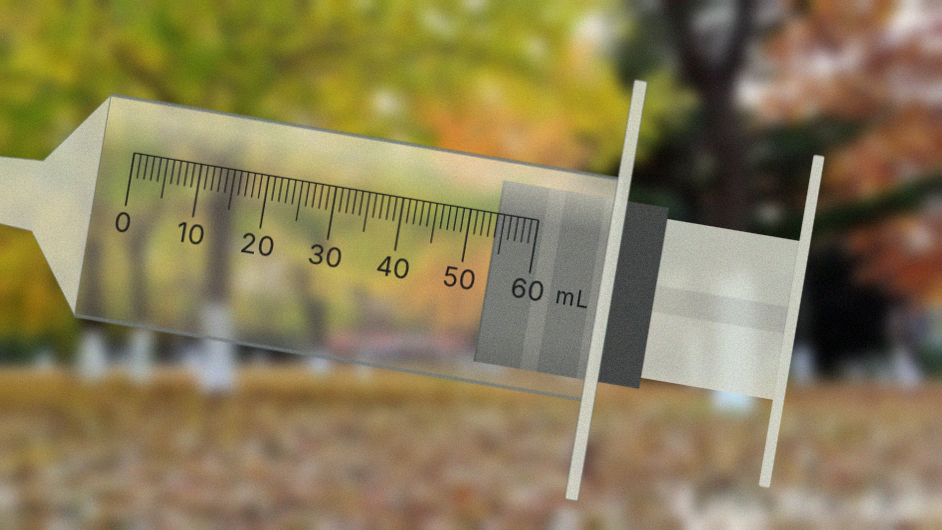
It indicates {"value": 54, "unit": "mL"}
